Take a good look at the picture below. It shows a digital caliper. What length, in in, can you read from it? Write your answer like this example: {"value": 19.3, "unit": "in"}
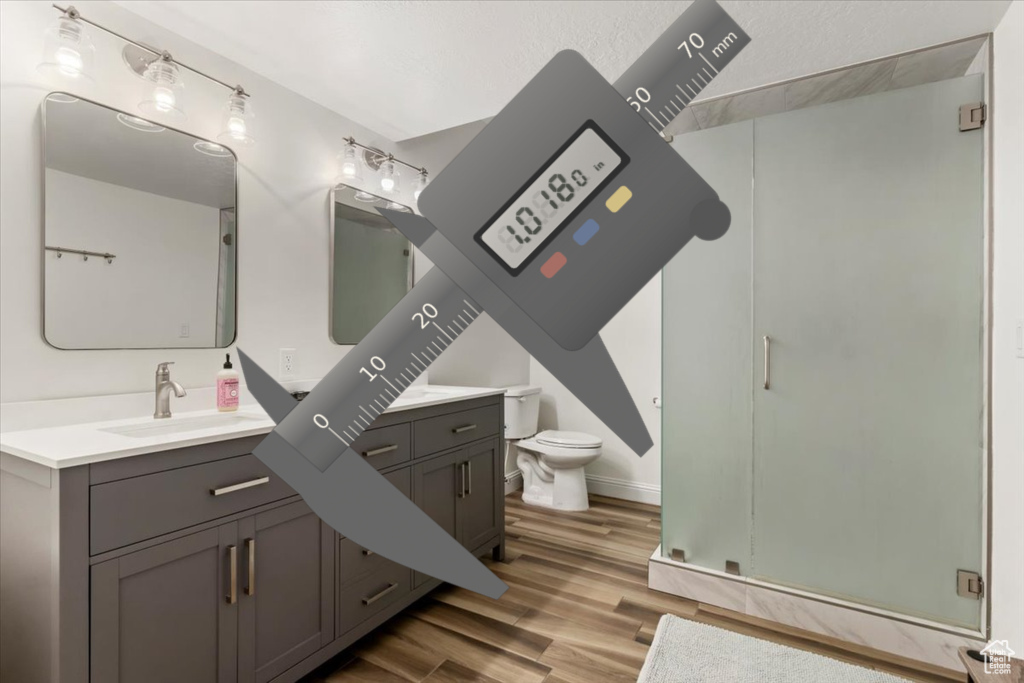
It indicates {"value": 1.0180, "unit": "in"}
